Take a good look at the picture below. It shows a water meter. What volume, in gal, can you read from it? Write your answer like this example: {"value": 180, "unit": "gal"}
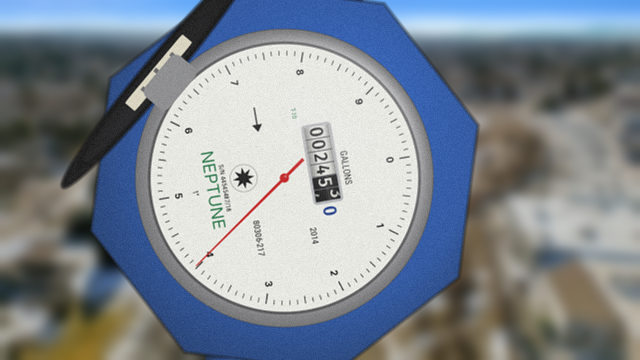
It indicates {"value": 24534.0, "unit": "gal"}
